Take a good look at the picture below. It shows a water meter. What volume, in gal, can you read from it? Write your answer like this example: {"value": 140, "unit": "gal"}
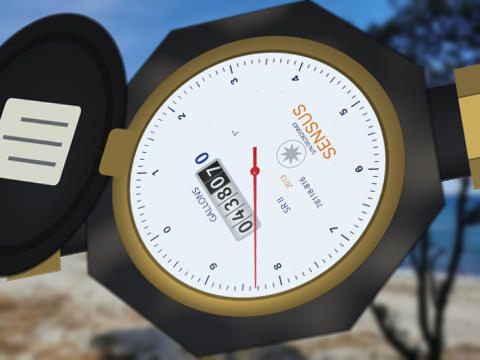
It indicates {"value": 438068.3, "unit": "gal"}
